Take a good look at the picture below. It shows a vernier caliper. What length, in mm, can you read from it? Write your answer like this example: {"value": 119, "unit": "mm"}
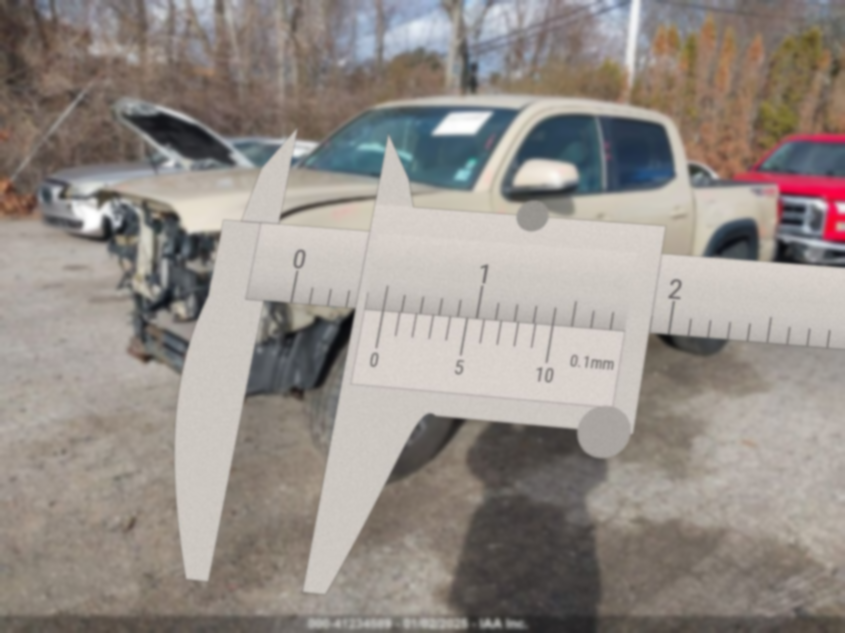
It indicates {"value": 5.0, "unit": "mm"}
